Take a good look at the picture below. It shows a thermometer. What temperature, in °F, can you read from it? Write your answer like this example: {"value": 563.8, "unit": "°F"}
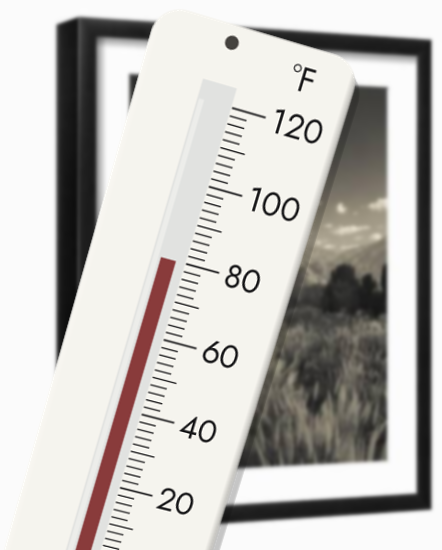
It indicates {"value": 80, "unit": "°F"}
